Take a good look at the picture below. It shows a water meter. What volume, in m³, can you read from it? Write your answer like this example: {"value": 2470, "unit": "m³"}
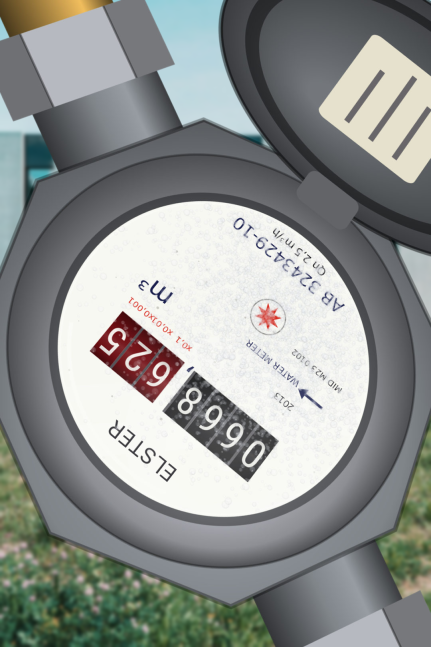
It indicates {"value": 668.625, "unit": "m³"}
